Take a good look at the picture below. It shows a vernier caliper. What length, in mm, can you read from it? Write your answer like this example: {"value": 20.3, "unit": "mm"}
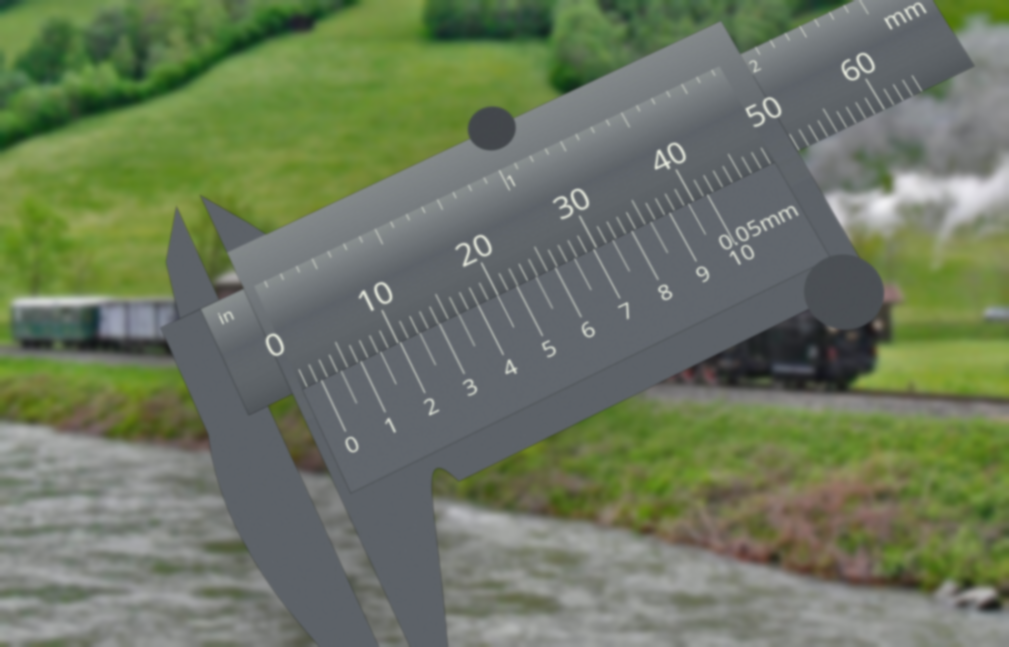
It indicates {"value": 2.4, "unit": "mm"}
